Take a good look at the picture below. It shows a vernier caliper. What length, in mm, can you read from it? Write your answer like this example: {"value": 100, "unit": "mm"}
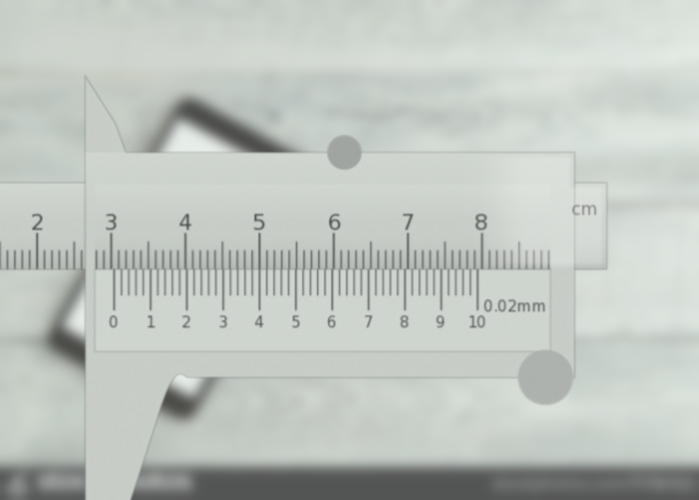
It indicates {"value": 30.4, "unit": "mm"}
